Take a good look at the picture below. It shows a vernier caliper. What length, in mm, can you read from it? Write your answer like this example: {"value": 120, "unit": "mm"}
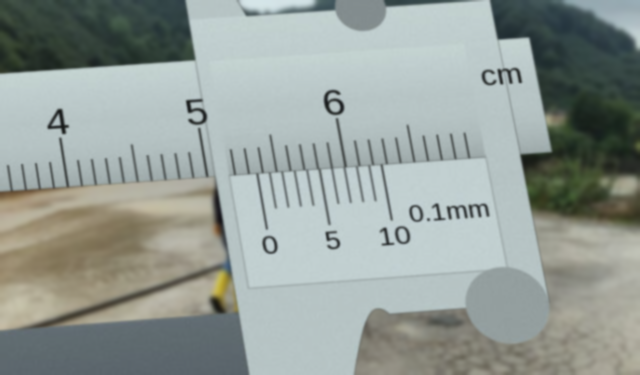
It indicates {"value": 53.6, "unit": "mm"}
